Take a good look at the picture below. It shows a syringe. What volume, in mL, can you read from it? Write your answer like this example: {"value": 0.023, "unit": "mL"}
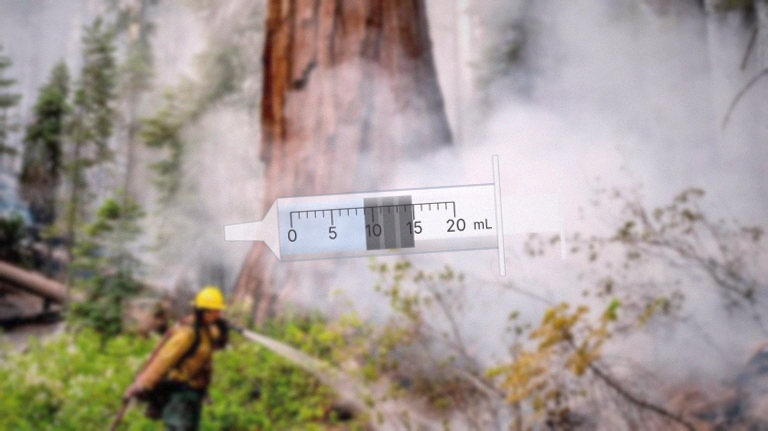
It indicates {"value": 9, "unit": "mL"}
